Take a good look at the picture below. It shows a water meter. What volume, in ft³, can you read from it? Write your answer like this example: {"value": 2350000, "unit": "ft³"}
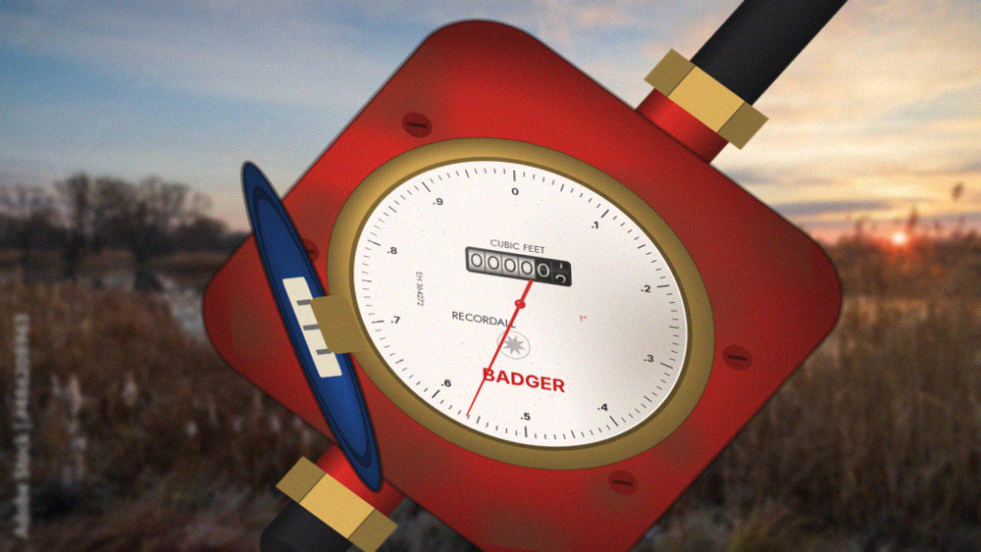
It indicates {"value": 1.56, "unit": "ft³"}
